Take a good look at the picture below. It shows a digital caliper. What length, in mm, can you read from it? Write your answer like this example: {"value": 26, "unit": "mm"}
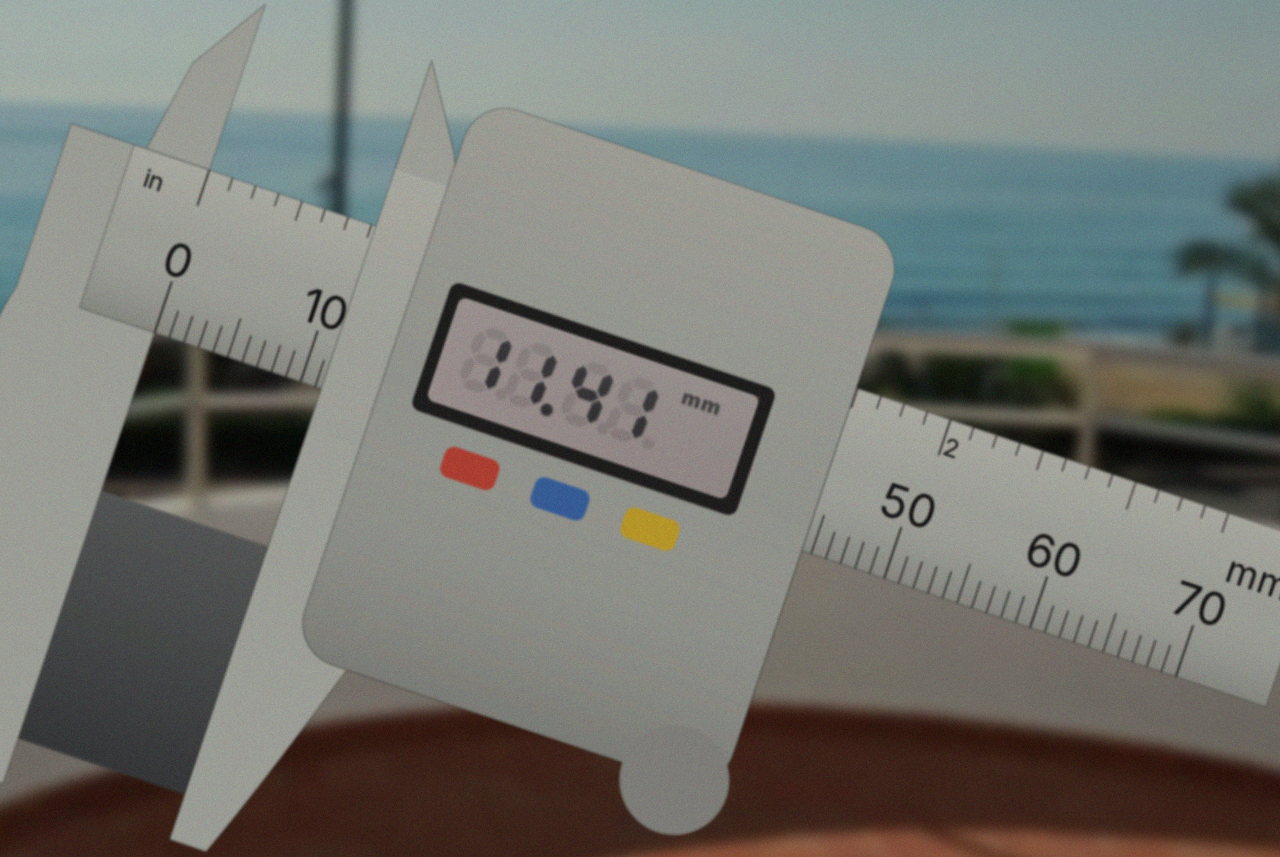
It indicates {"value": 11.41, "unit": "mm"}
